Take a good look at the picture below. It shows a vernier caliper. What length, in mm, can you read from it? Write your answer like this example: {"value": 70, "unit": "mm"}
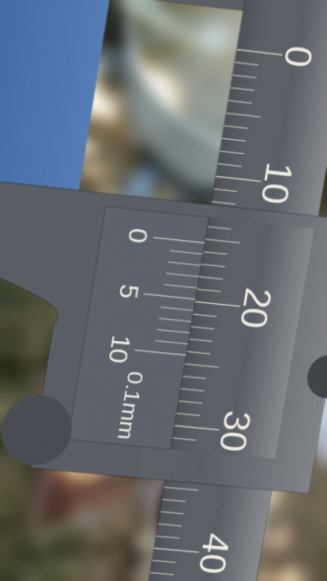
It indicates {"value": 15.3, "unit": "mm"}
